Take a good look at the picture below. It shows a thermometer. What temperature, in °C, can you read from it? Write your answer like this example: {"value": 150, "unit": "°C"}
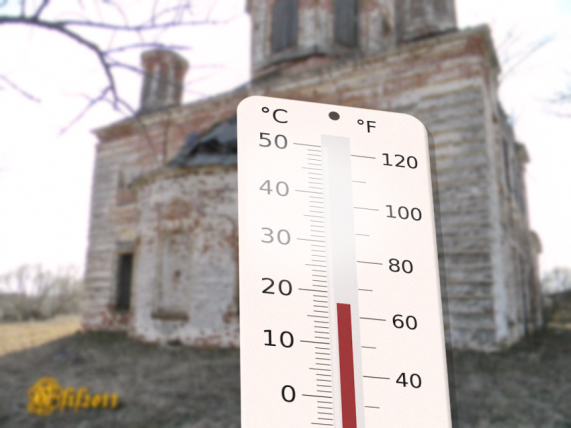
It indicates {"value": 18, "unit": "°C"}
